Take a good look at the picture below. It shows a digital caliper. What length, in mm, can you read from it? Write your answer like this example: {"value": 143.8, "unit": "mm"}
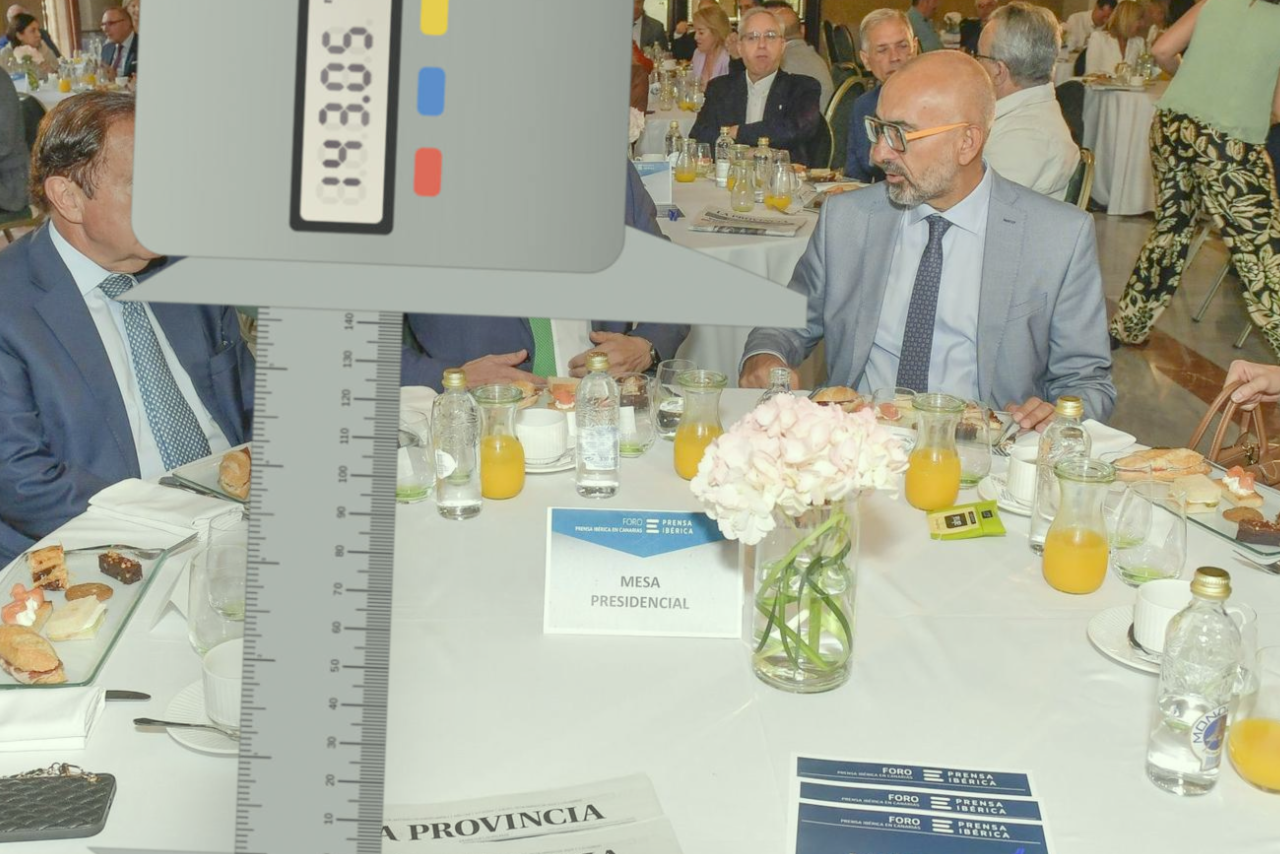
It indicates {"value": 143.05, "unit": "mm"}
